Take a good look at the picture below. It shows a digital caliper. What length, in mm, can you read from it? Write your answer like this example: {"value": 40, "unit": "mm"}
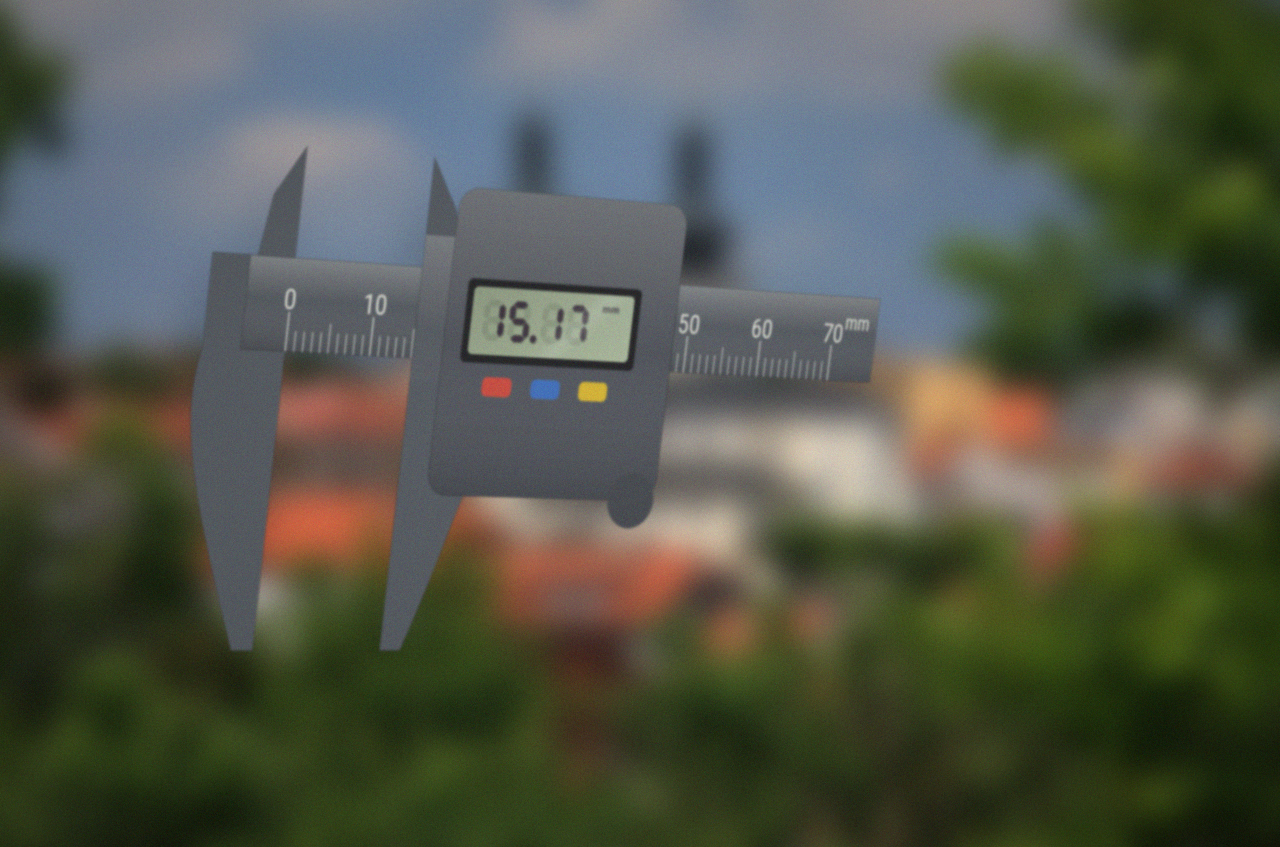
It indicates {"value": 15.17, "unit": "mm"}
